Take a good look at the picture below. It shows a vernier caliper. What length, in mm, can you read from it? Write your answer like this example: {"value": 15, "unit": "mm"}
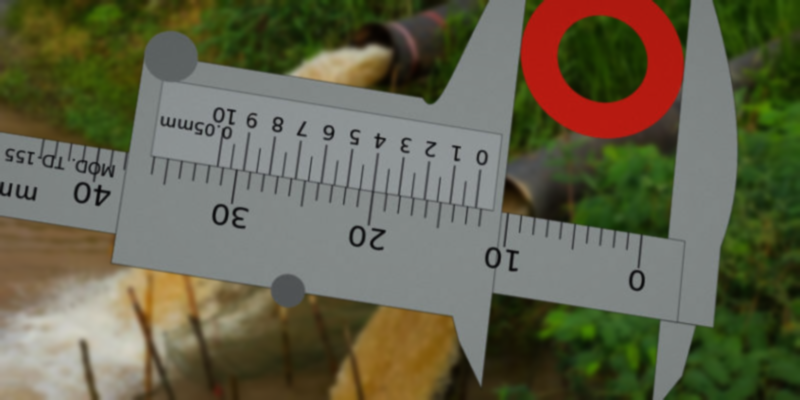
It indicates {"value": 12.4, "unit": "mm"}
